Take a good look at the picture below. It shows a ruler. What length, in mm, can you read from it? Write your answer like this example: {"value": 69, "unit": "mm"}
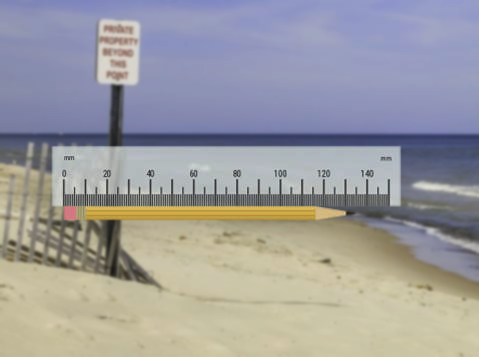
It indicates {"value": 135, "unit": "mm"}
